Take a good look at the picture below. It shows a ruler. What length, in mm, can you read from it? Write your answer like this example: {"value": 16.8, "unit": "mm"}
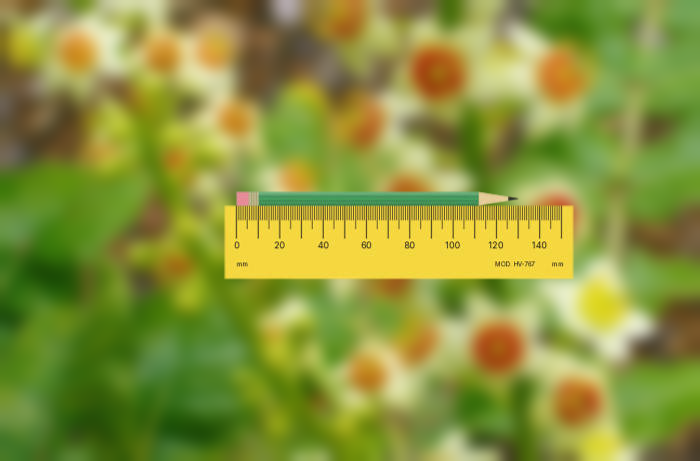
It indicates {"value": 130, "unit": "mm"}
